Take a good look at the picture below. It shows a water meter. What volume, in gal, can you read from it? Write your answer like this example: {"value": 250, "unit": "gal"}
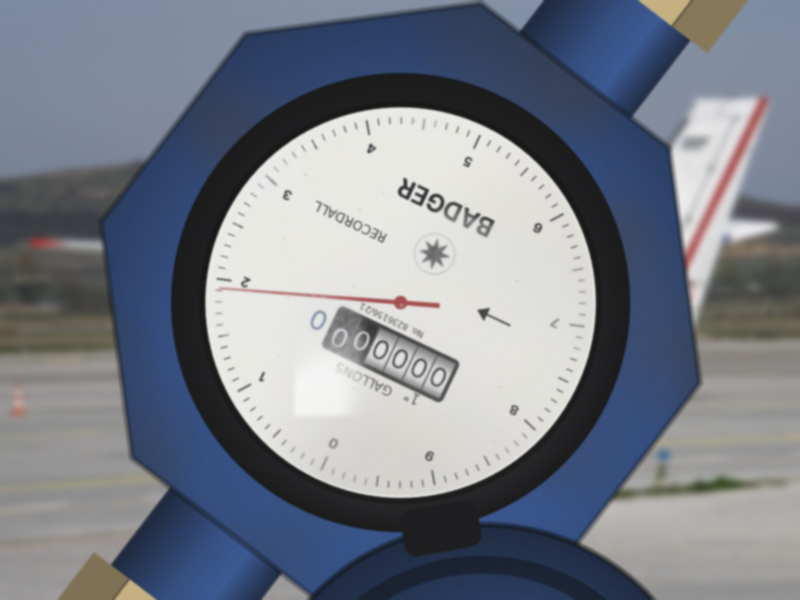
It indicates {"value": 1.9, "unit": "gal"}
